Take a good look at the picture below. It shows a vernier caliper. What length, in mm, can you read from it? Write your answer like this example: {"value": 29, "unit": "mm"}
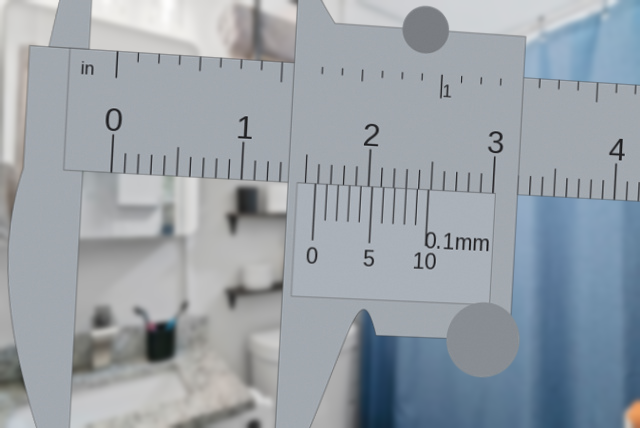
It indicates {"value": 15.8, "unit": "mm"}
